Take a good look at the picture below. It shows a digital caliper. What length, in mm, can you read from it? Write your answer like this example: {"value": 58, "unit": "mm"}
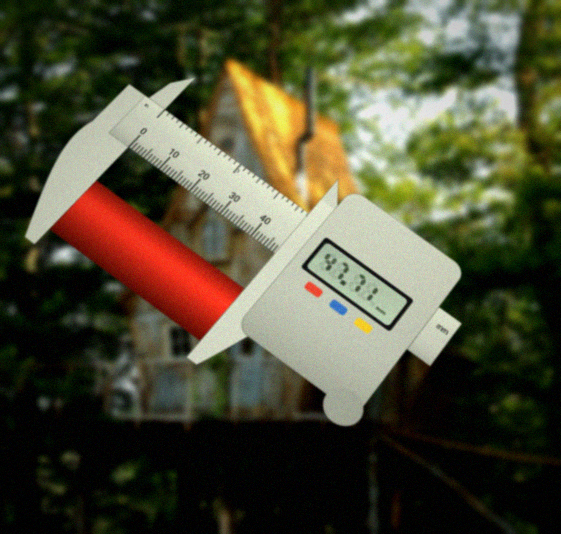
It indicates {"value": 47.71, "unit": "mm"}
